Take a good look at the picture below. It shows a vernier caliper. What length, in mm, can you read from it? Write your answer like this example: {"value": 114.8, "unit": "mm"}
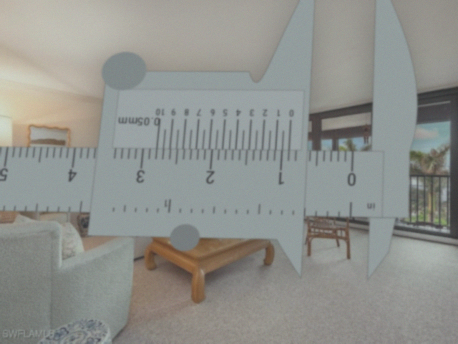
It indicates {"value": 9.0, "unit": "mm"}
